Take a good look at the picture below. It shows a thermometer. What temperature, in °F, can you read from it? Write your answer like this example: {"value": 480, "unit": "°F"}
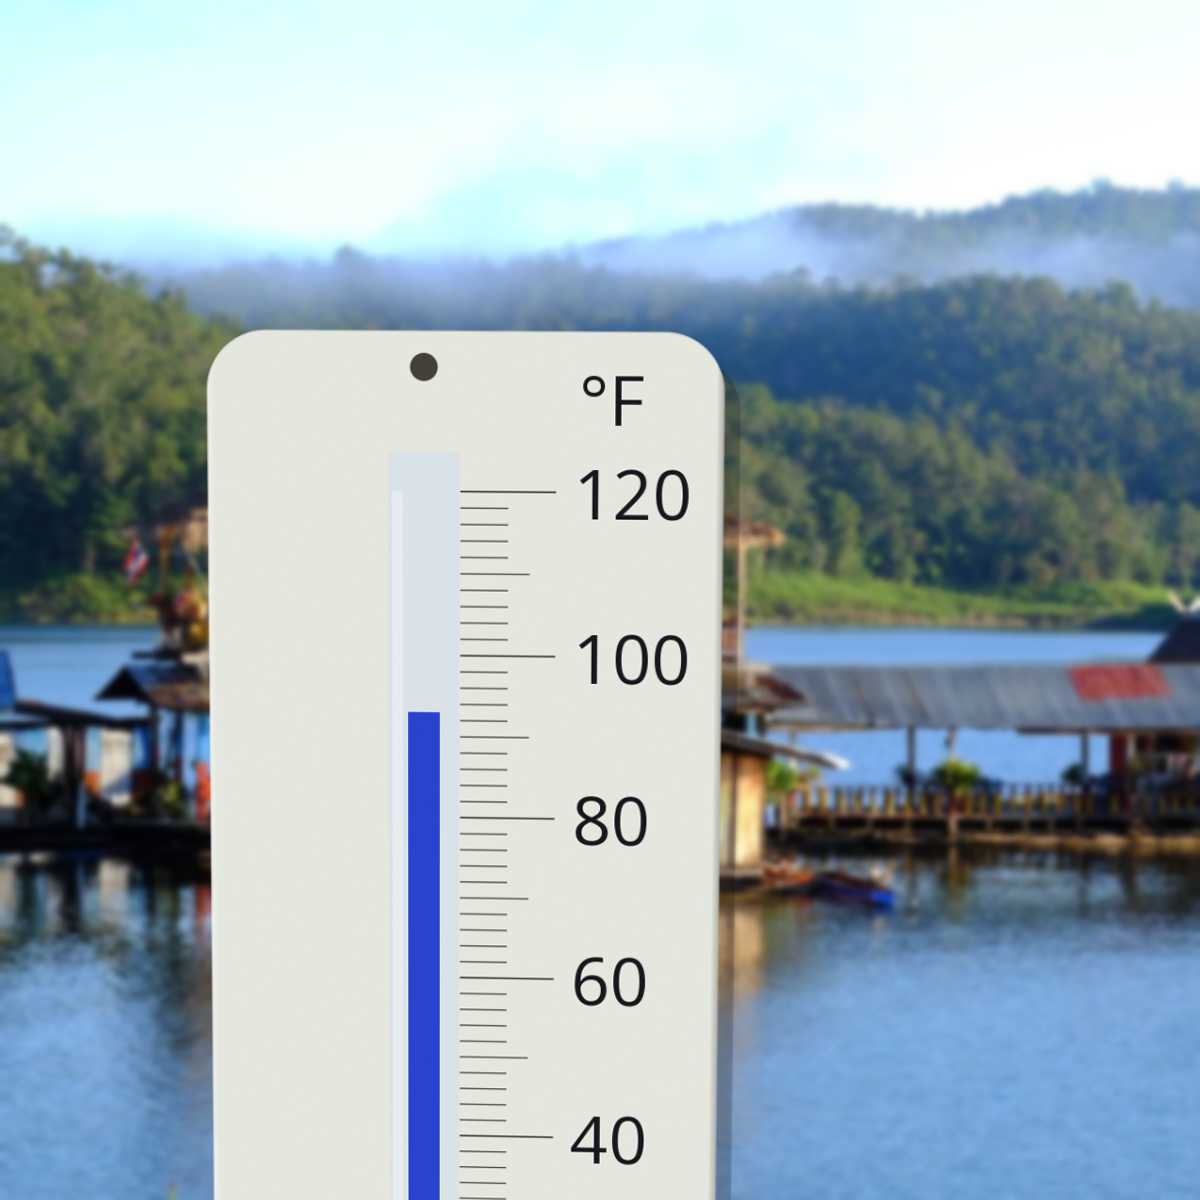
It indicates {"value": 93, "unit": "°F"}
